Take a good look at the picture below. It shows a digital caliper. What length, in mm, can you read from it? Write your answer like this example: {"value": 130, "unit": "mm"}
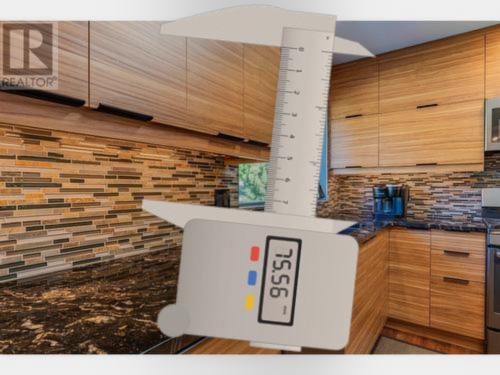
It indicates {"value": 75.56, "unit": "mm"}
